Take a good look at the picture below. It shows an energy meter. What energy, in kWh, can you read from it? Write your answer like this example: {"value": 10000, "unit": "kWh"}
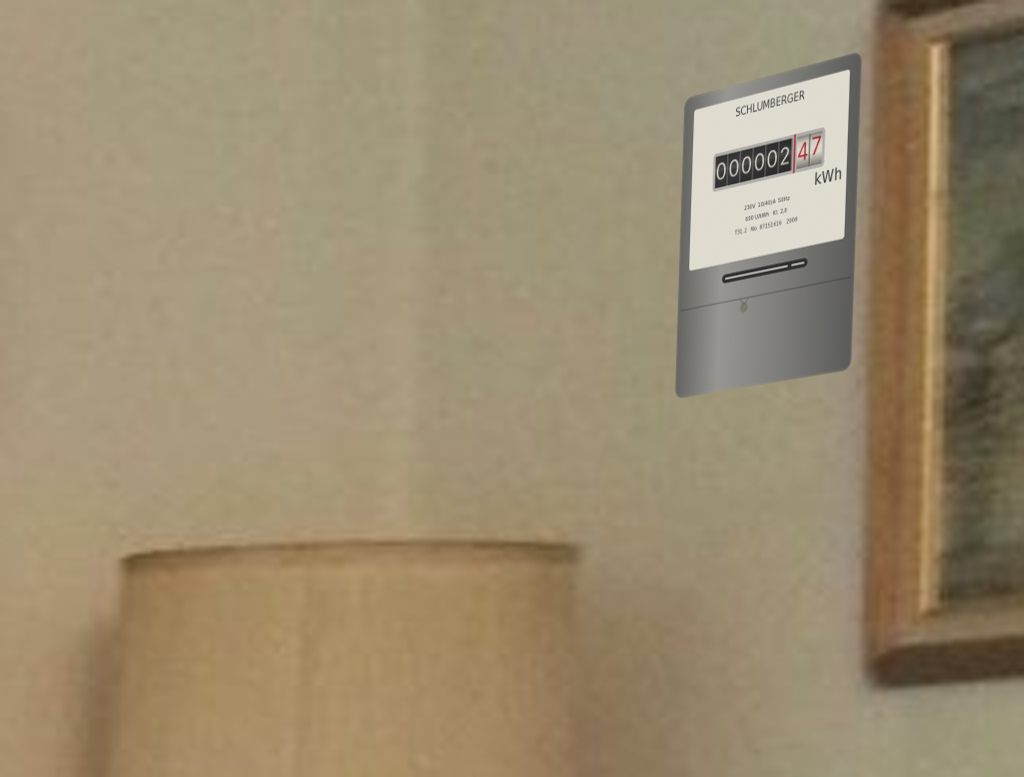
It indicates {"value": 2.47, "unit": "kWh"}
